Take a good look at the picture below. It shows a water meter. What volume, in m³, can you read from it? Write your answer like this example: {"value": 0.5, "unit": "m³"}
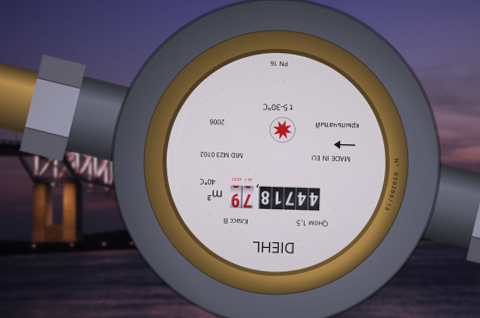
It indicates {"value": 44718.79, "unit": "m³"}
